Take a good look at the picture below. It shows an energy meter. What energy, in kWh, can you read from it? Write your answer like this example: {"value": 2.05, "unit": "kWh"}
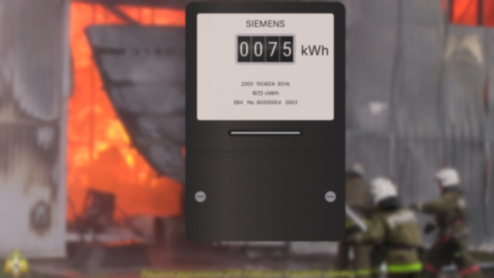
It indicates {"value": 75, "unit": "kWh"}
